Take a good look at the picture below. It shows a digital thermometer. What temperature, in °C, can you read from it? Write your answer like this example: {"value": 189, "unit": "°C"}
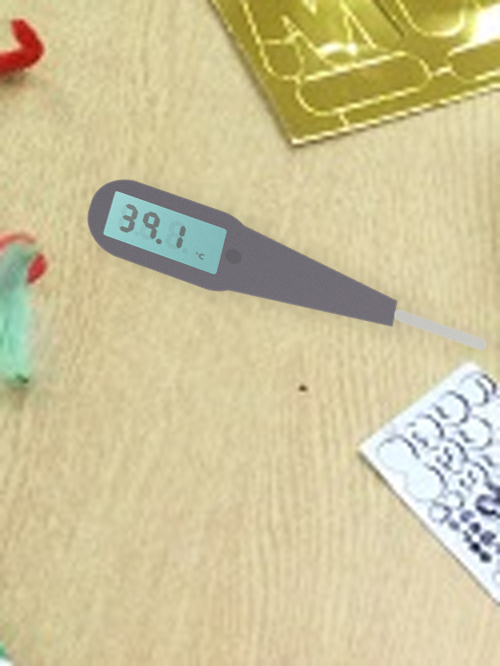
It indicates {"value": 39.1, "unit": "°C"}
